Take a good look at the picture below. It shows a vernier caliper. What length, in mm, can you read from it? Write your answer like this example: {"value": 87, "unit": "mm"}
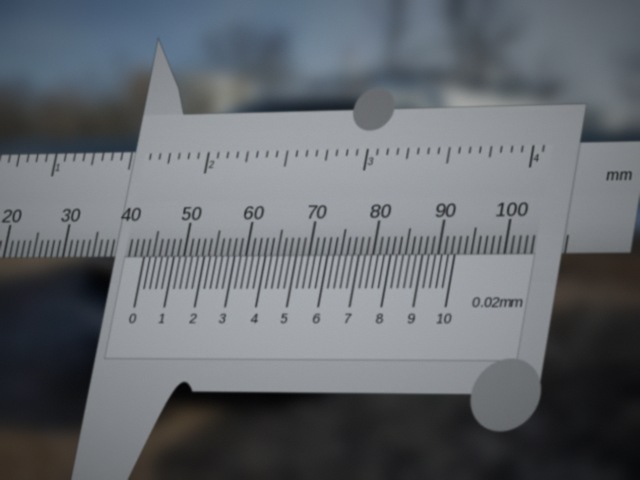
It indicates {"value": 43.5, "unit": "mm"}
